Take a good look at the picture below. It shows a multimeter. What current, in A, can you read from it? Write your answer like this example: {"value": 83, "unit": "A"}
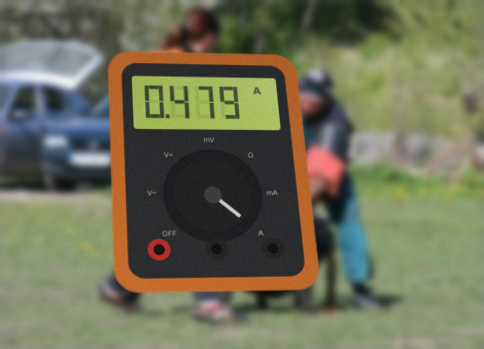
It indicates {"value": 0.479, "unit": "A"}
